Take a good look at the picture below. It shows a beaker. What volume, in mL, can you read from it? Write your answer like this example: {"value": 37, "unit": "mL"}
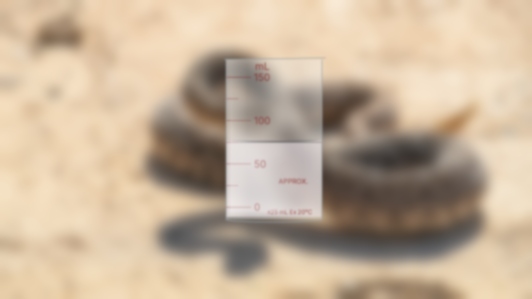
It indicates {"value": 75, "unit": "mL"}
